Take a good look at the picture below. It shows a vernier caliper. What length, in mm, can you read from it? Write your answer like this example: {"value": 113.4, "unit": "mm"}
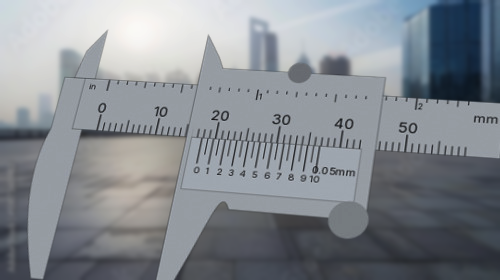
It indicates {"value": 17.8, "unit": "mm"}
